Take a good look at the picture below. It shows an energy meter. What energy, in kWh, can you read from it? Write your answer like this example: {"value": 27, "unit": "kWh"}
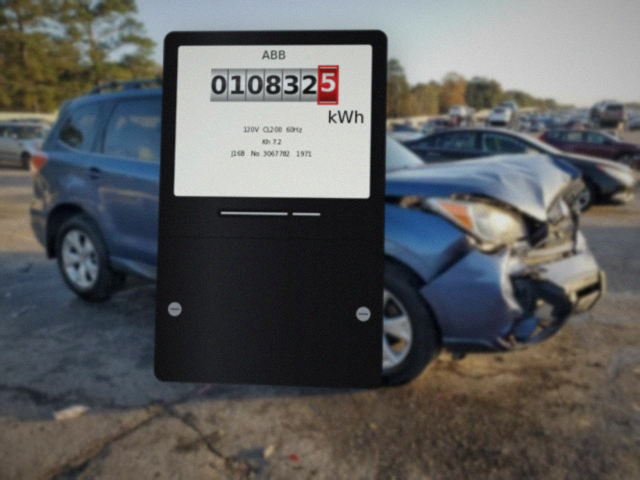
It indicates {"value": 10832.5, "unit": "kWh"}
